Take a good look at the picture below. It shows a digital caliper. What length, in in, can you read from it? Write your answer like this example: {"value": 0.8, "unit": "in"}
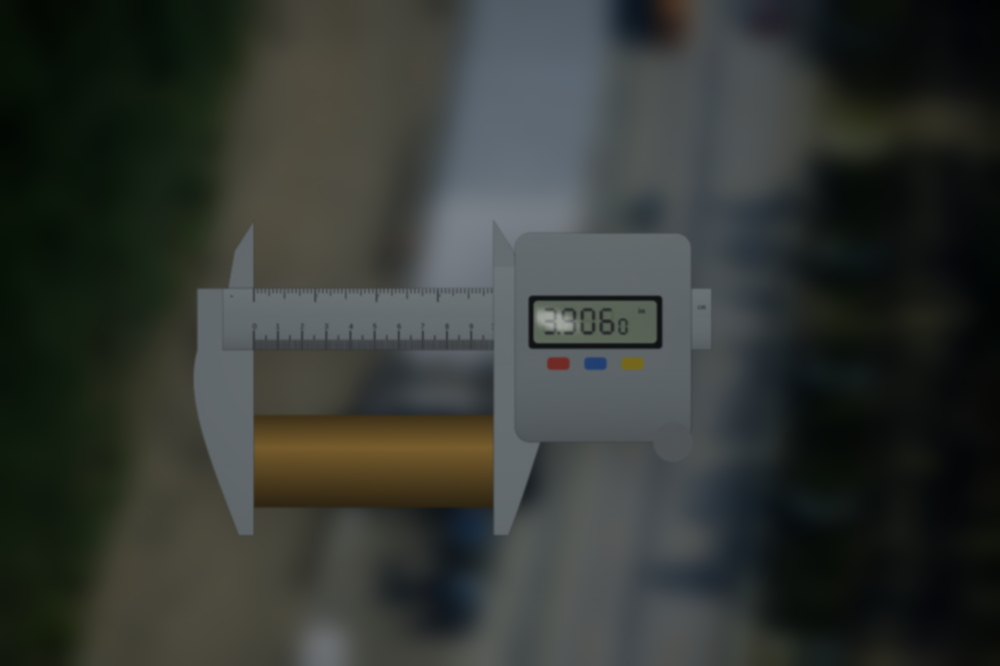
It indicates {"value": 3.9060, "unit": "in"}
